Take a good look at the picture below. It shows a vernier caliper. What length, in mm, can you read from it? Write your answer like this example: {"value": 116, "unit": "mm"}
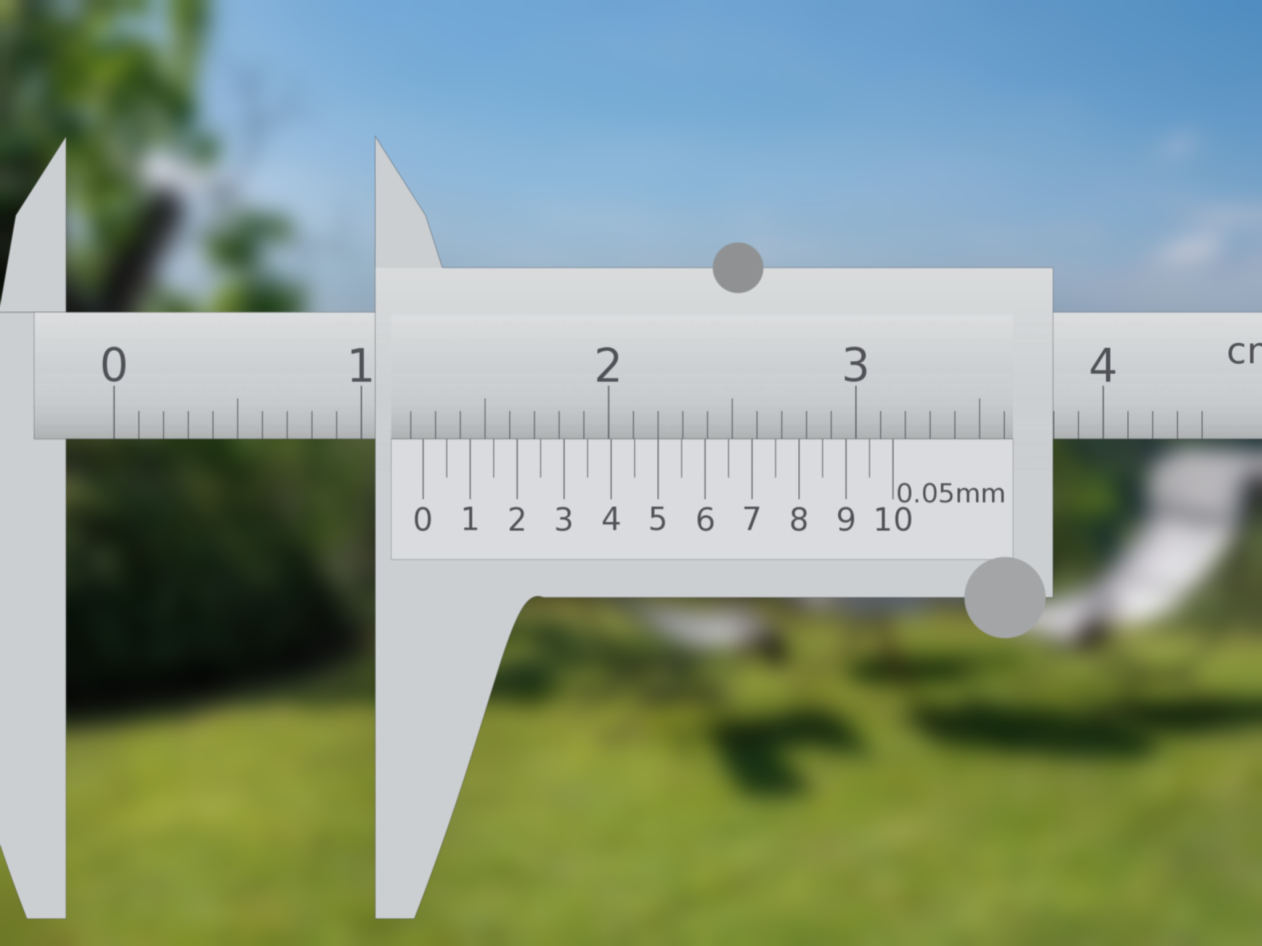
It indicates {"value": 12.50, "unit": "mm"}
